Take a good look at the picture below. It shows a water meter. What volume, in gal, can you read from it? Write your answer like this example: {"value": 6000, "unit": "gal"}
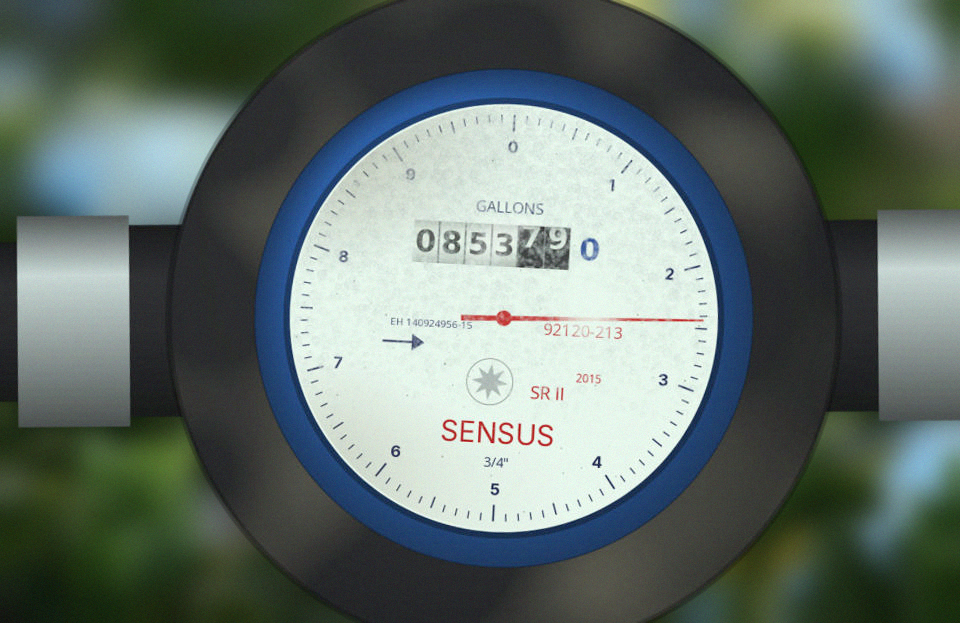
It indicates {"value": 853792.4, "unit": "gal"}
